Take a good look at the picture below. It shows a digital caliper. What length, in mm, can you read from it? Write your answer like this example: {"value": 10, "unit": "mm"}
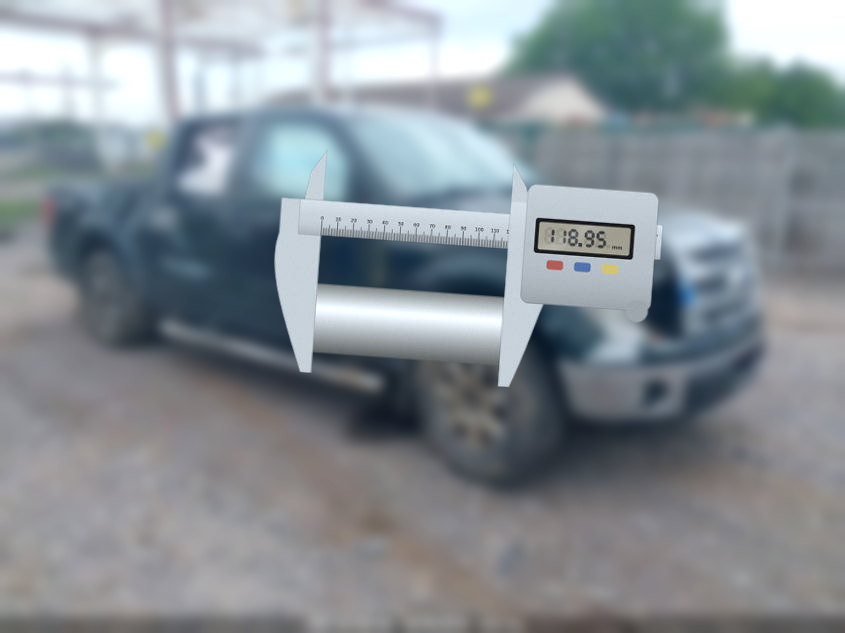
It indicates {"value": 118.95, "unit": "mm"}
